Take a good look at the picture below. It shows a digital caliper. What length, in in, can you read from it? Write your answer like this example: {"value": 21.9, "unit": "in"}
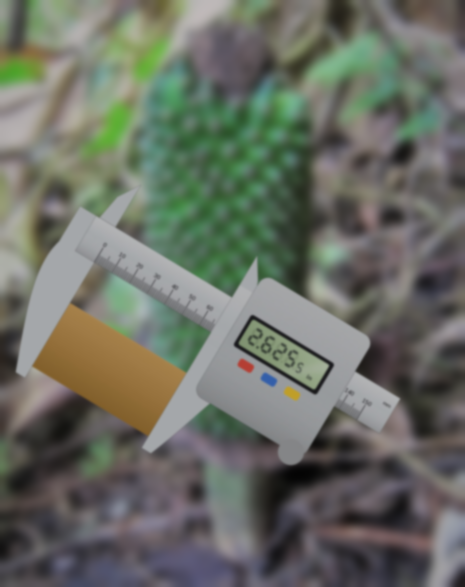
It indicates {"value": 2.6255, "unit": "in"}
